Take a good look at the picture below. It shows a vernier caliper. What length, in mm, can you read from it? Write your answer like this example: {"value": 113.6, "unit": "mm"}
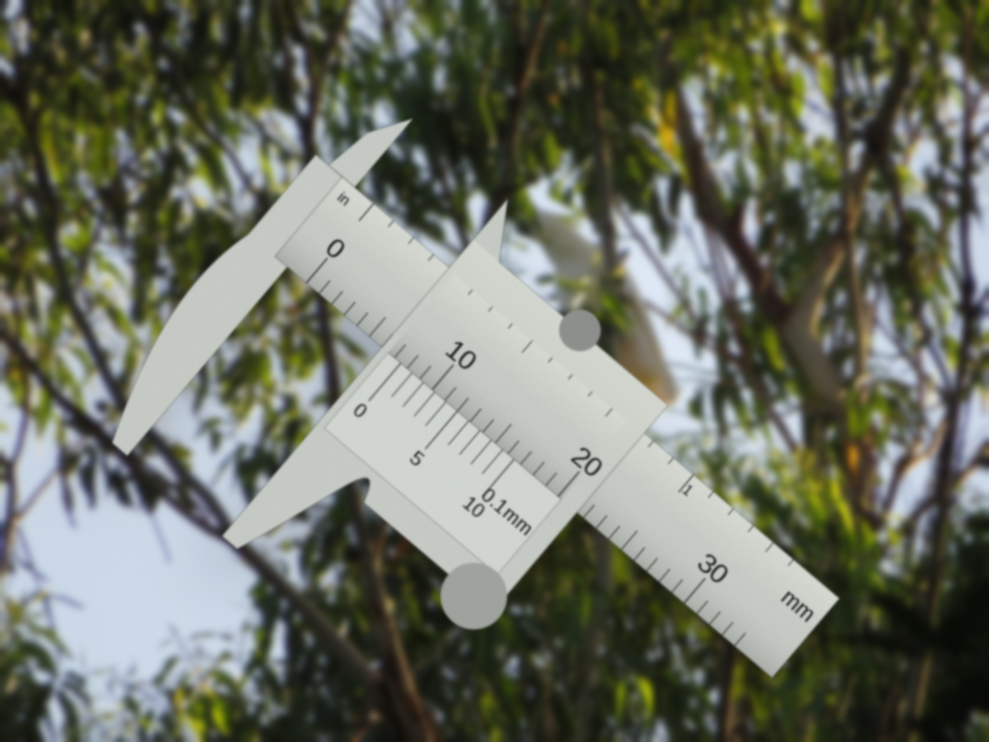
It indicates {"value": 7.5, "unit": "mm"}
